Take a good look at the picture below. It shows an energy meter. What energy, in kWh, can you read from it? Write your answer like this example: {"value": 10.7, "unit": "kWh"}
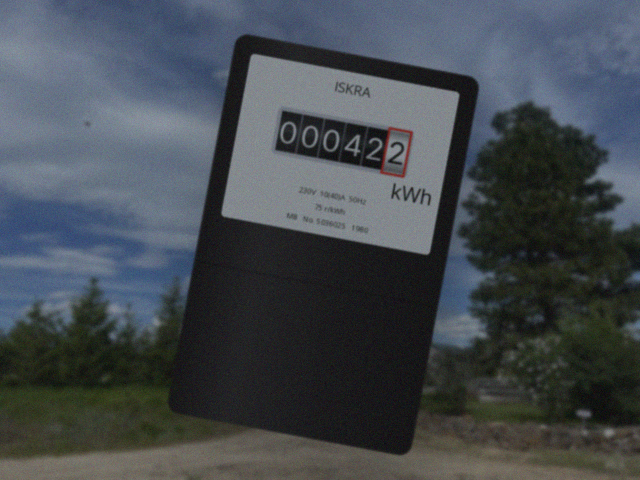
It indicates {"value": 42.2, "unit": "kWh"}
